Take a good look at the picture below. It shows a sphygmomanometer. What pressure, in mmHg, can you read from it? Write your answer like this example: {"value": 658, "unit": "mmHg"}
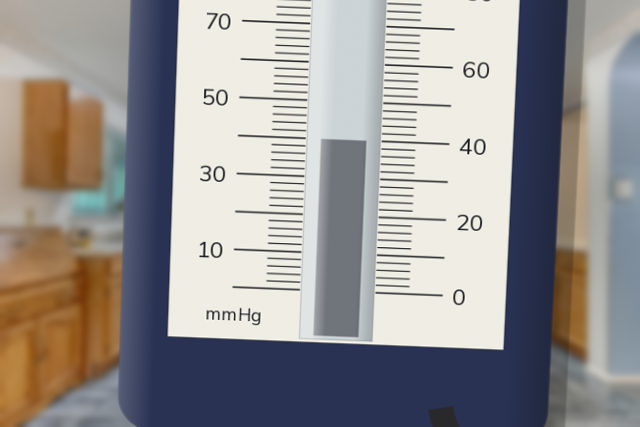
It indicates {"value": 40, "unit": "mmHg"}
